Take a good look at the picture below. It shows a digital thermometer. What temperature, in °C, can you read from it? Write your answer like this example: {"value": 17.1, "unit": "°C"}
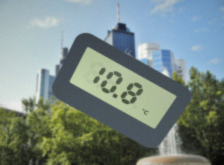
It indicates {"value": 10.8, "unit": "°C"}
